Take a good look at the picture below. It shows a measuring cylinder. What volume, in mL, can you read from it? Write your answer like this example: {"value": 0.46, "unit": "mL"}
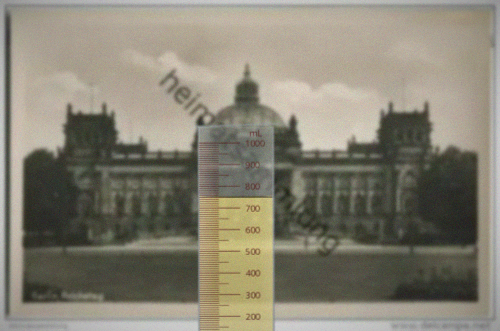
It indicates {"value": 750, "unit": "mL"}
